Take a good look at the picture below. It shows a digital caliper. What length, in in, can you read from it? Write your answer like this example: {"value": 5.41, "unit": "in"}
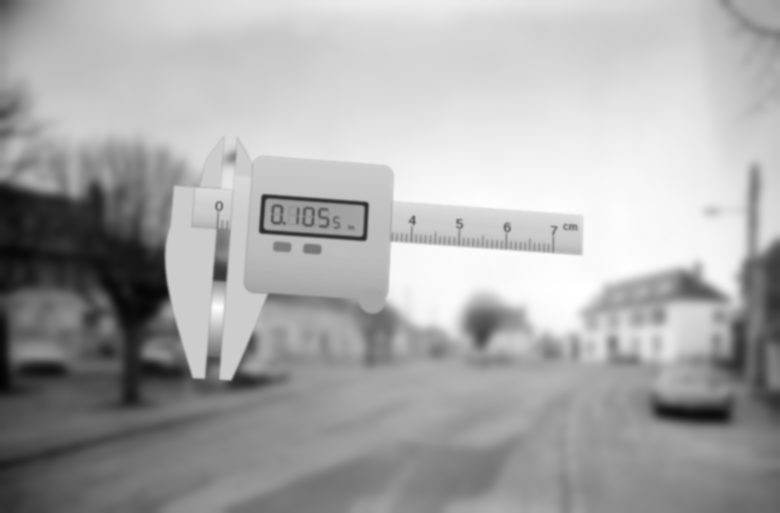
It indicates {"value": 0.1055, "unit": "in"}
